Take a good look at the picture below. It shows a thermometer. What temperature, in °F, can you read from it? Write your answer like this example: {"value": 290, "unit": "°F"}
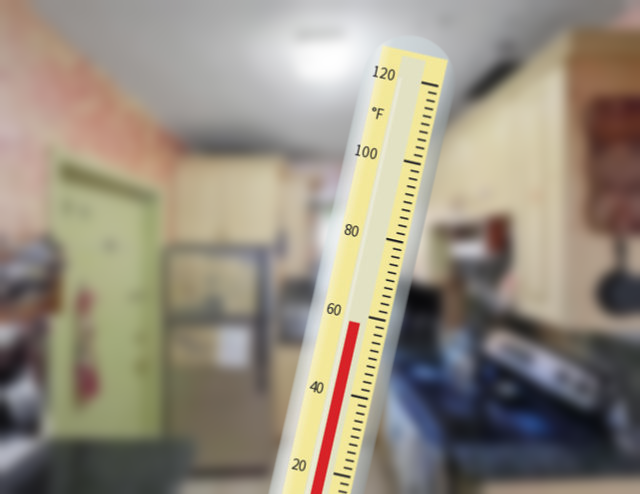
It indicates {"value": 58, "unit": "°F"}
